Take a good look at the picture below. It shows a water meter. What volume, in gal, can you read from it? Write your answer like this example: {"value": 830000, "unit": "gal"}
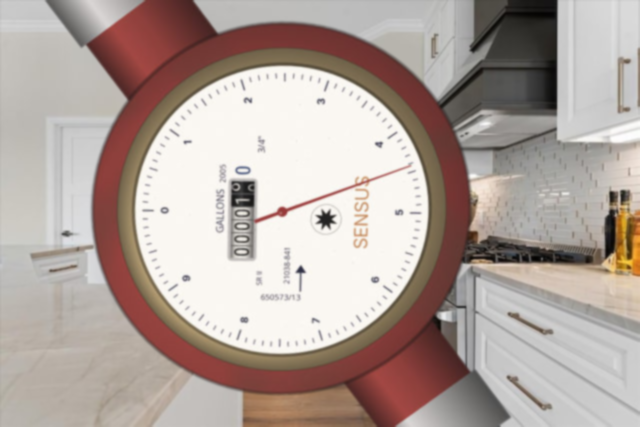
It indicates {"value": 184.4, "unit": "gal"}
